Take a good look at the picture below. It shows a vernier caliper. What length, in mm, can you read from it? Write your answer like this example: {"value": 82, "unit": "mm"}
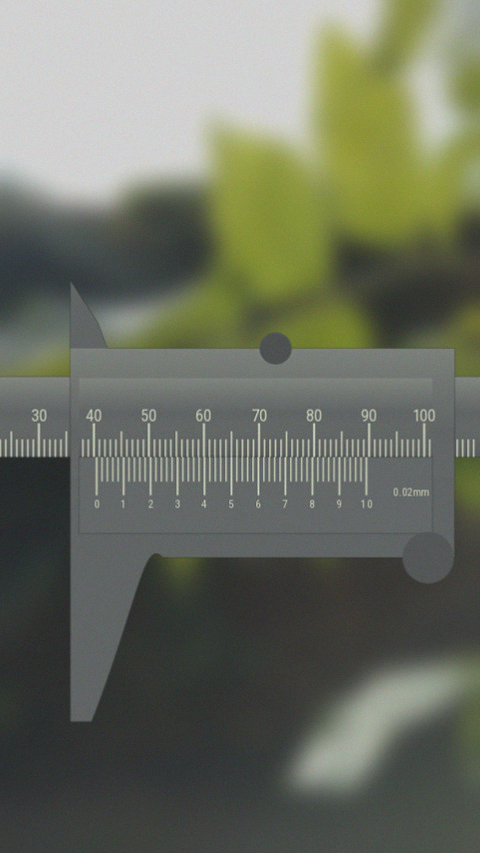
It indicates {"value": 40.5, "unit": "mm"}
